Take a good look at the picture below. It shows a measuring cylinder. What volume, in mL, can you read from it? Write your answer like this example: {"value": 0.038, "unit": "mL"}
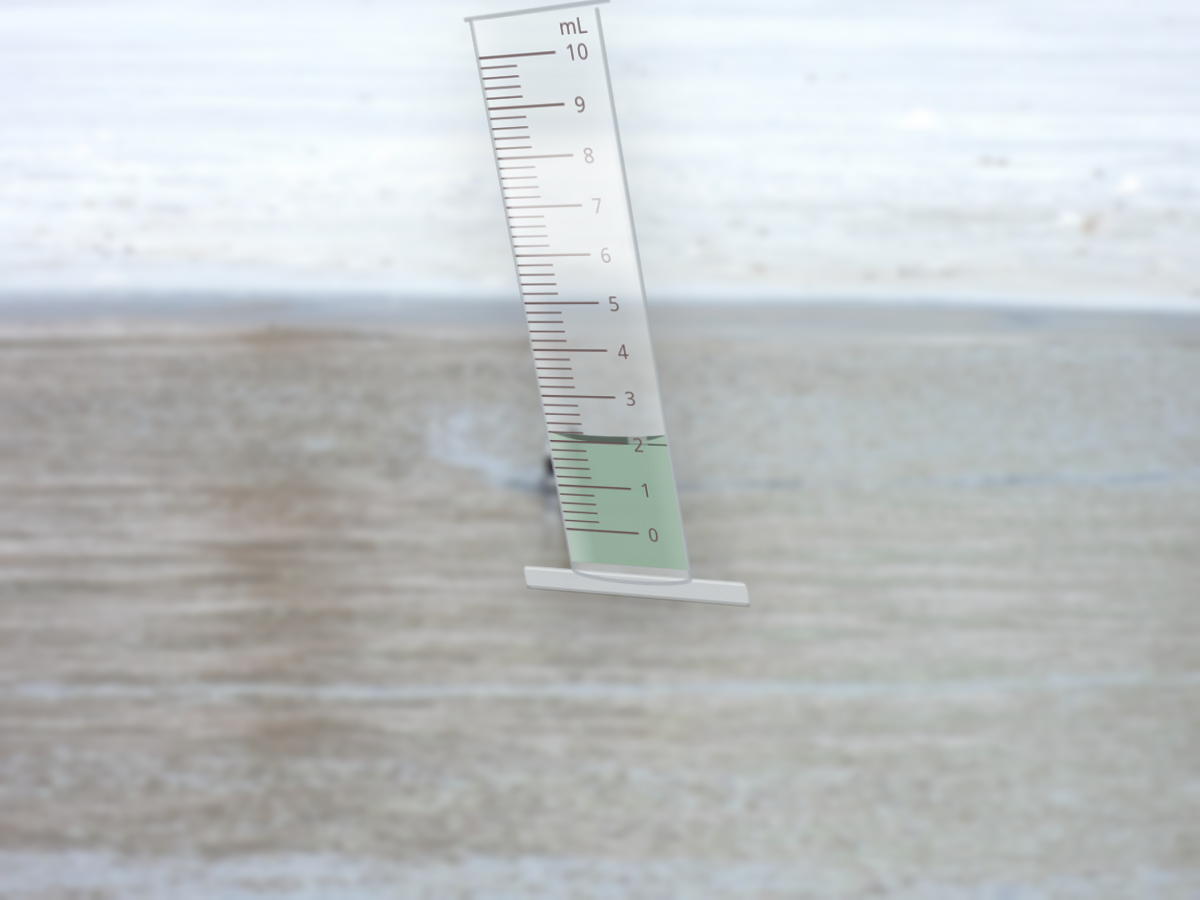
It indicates {"value": 2, "unit": "mL"}
